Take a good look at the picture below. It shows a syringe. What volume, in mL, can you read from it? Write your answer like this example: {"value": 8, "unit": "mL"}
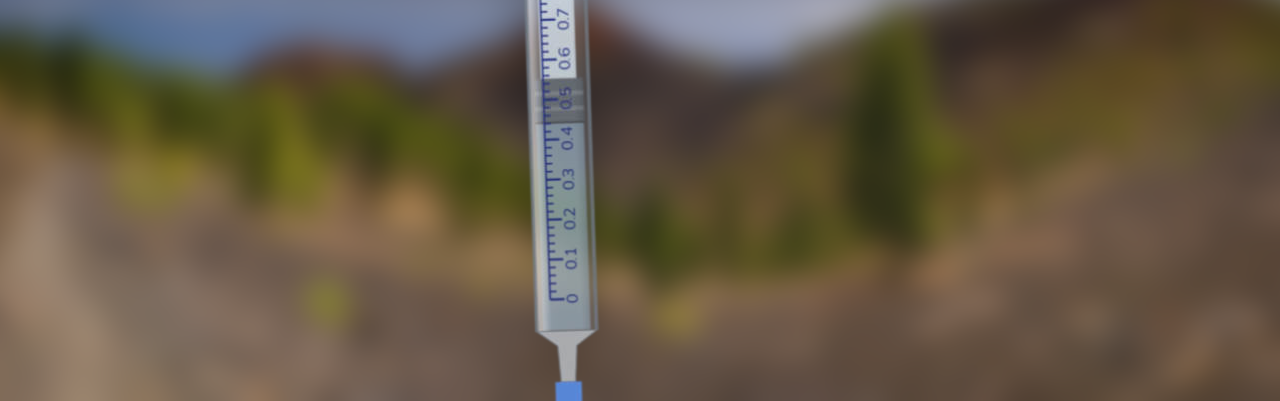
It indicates {"value": 0.44, "unit": "mL"}
